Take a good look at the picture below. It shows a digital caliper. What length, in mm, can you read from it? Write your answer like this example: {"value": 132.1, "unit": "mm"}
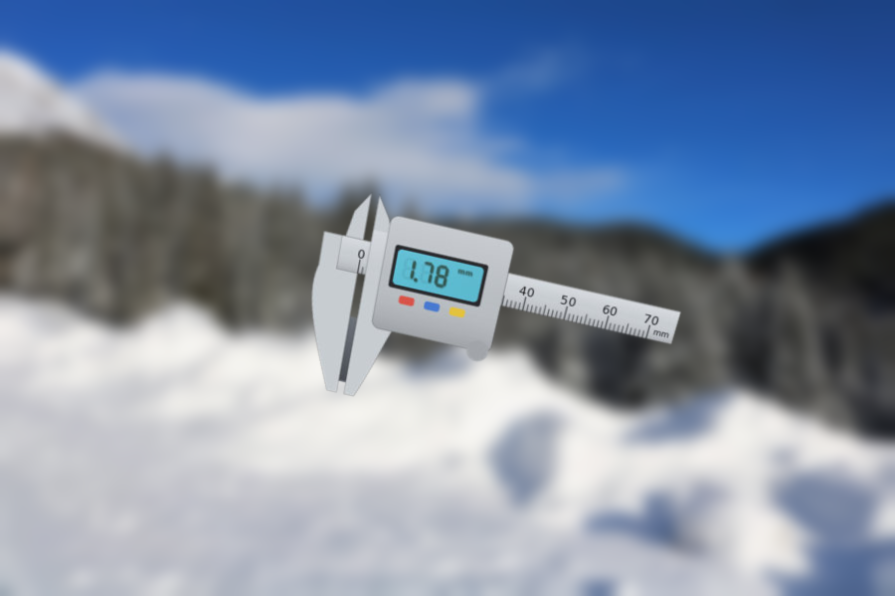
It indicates {"value": 1.78, "unit": "mm"}
